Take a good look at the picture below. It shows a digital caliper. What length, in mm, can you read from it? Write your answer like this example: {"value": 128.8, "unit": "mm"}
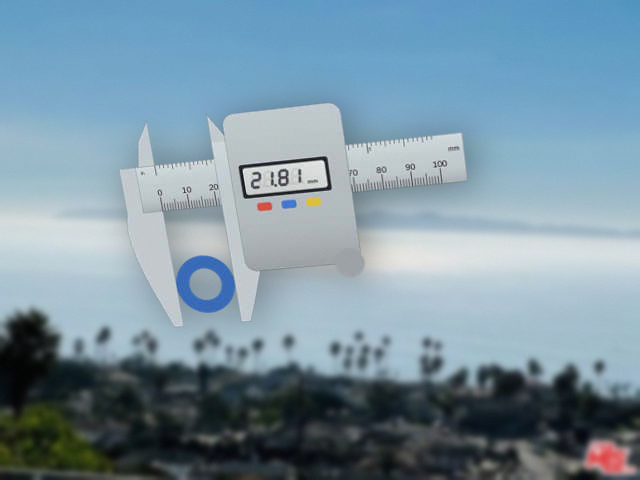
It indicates {"value": 21.81, "unit": "mm"}
